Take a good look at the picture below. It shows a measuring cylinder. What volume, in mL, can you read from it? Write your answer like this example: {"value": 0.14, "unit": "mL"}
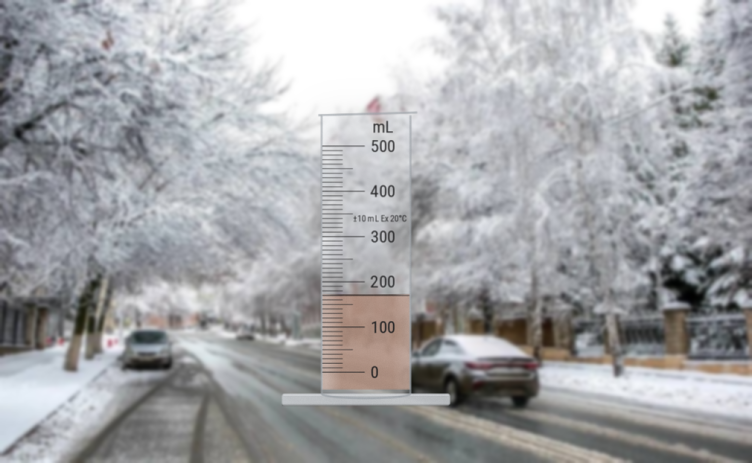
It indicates {"value": 170, "unit": "mL"}
